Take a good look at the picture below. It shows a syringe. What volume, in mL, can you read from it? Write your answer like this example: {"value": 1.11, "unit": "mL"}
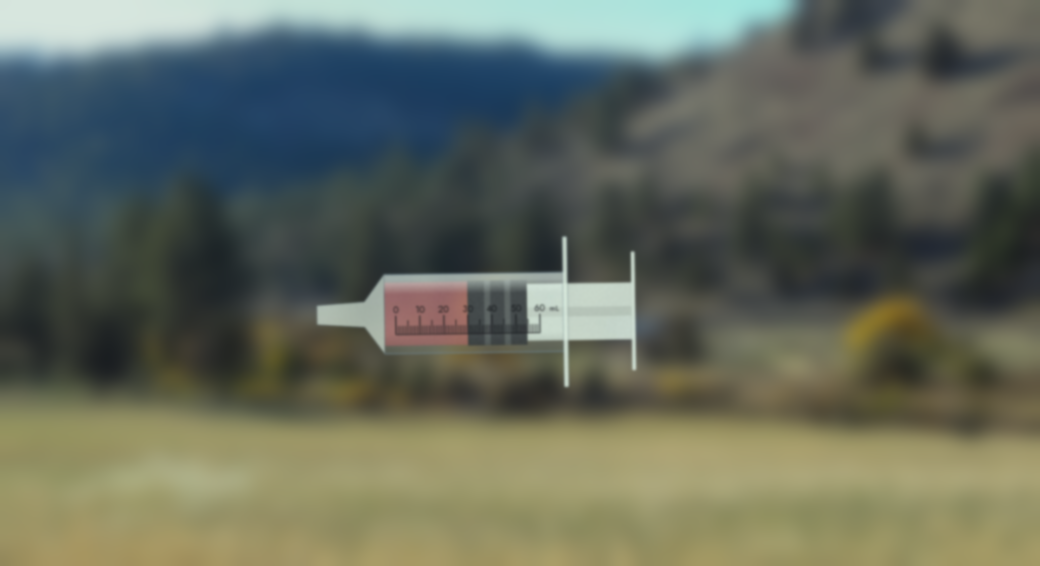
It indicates {"value": 30, "unit": "mL"}
